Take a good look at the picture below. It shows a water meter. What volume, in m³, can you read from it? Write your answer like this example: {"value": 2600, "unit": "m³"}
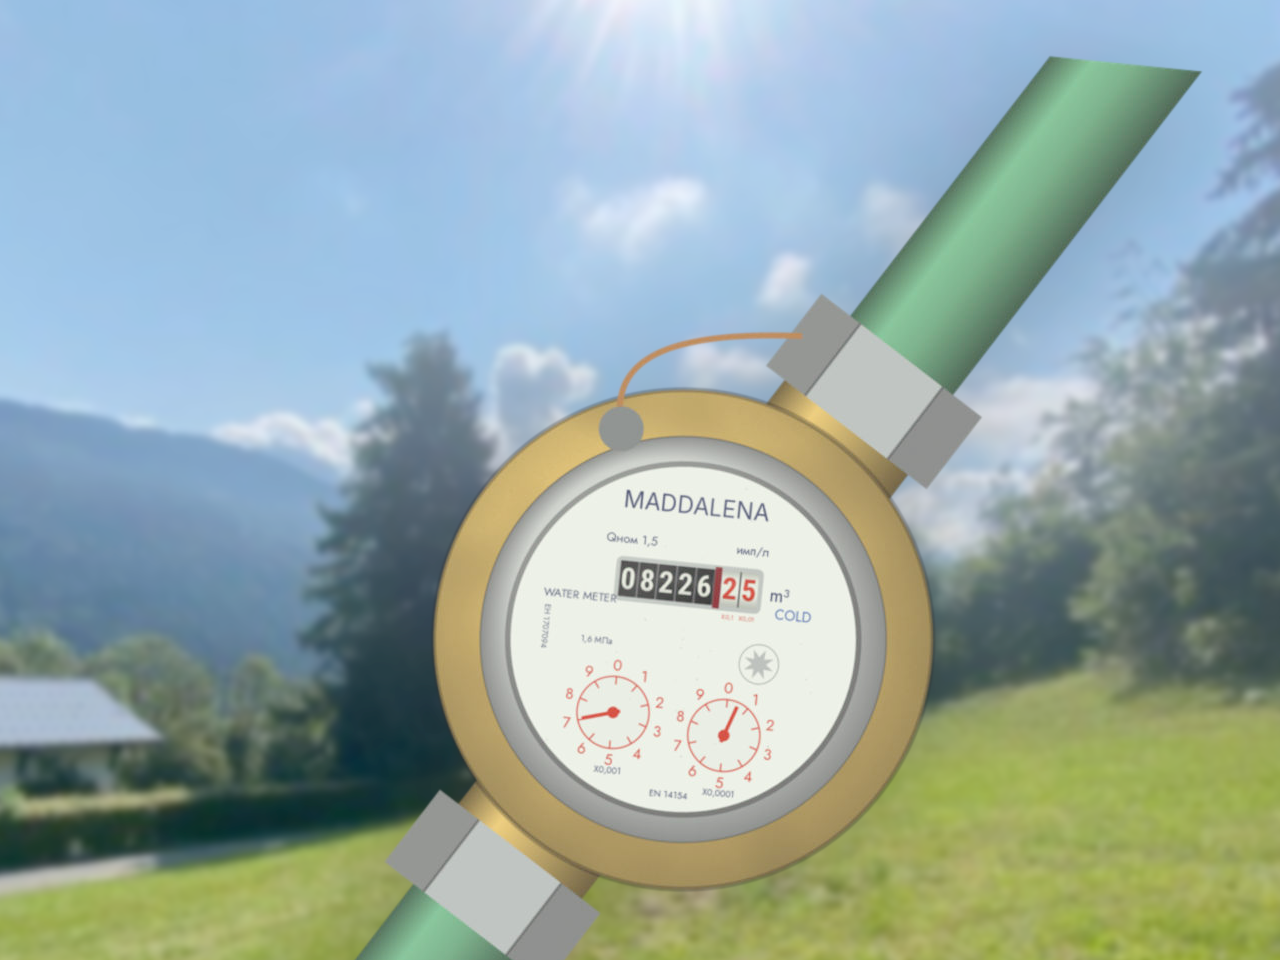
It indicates {"value": 8226.2570, "unit": "m³"}
